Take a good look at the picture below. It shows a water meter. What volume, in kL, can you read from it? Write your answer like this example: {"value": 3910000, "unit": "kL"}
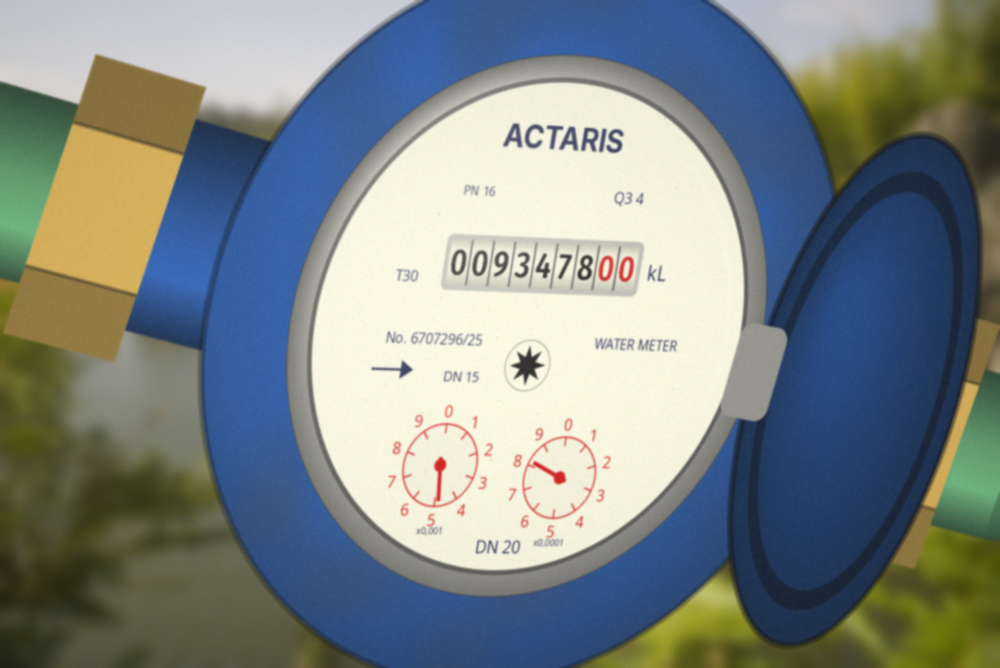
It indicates {"value": 93478.0048, "unit": "kL"}
